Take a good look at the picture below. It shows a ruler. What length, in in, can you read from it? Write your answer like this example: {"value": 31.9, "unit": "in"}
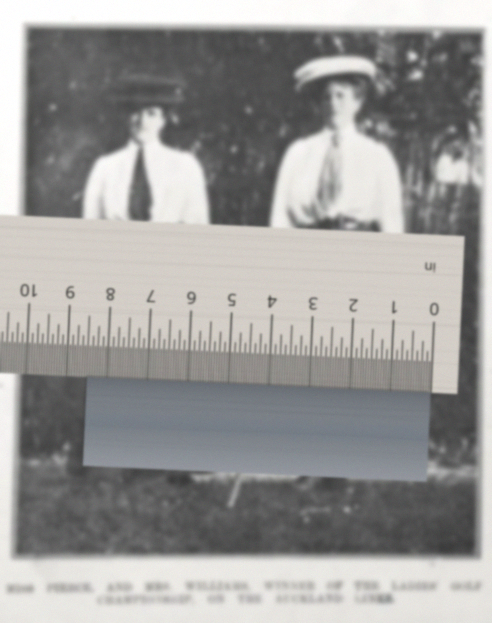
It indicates {"value": 8.5, "unit": "in"}
